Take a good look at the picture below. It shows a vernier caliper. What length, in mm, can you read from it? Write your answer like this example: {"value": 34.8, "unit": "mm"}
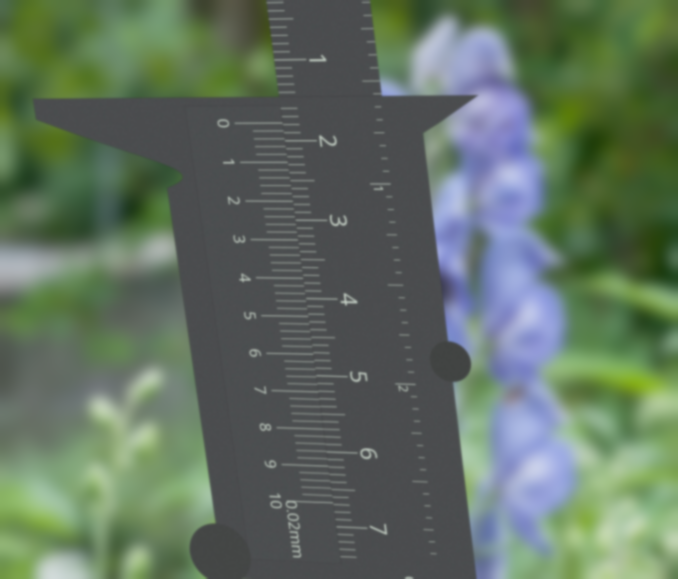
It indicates {"value": 17.8, "unit": "mm"}
